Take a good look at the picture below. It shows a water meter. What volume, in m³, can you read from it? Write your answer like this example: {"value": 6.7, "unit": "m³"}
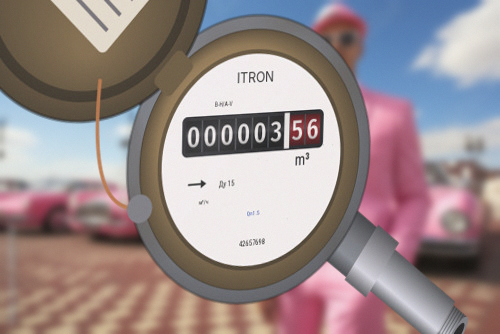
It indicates {"value": 3.56, "unit": "m³"}
